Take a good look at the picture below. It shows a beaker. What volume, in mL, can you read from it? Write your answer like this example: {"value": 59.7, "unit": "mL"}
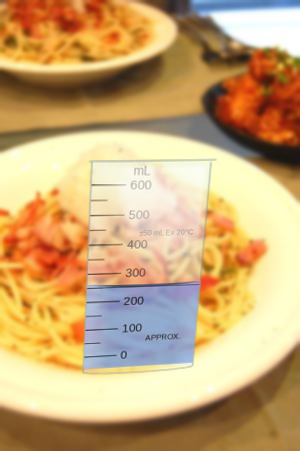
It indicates {"value": 250, "unit": "mL"}
